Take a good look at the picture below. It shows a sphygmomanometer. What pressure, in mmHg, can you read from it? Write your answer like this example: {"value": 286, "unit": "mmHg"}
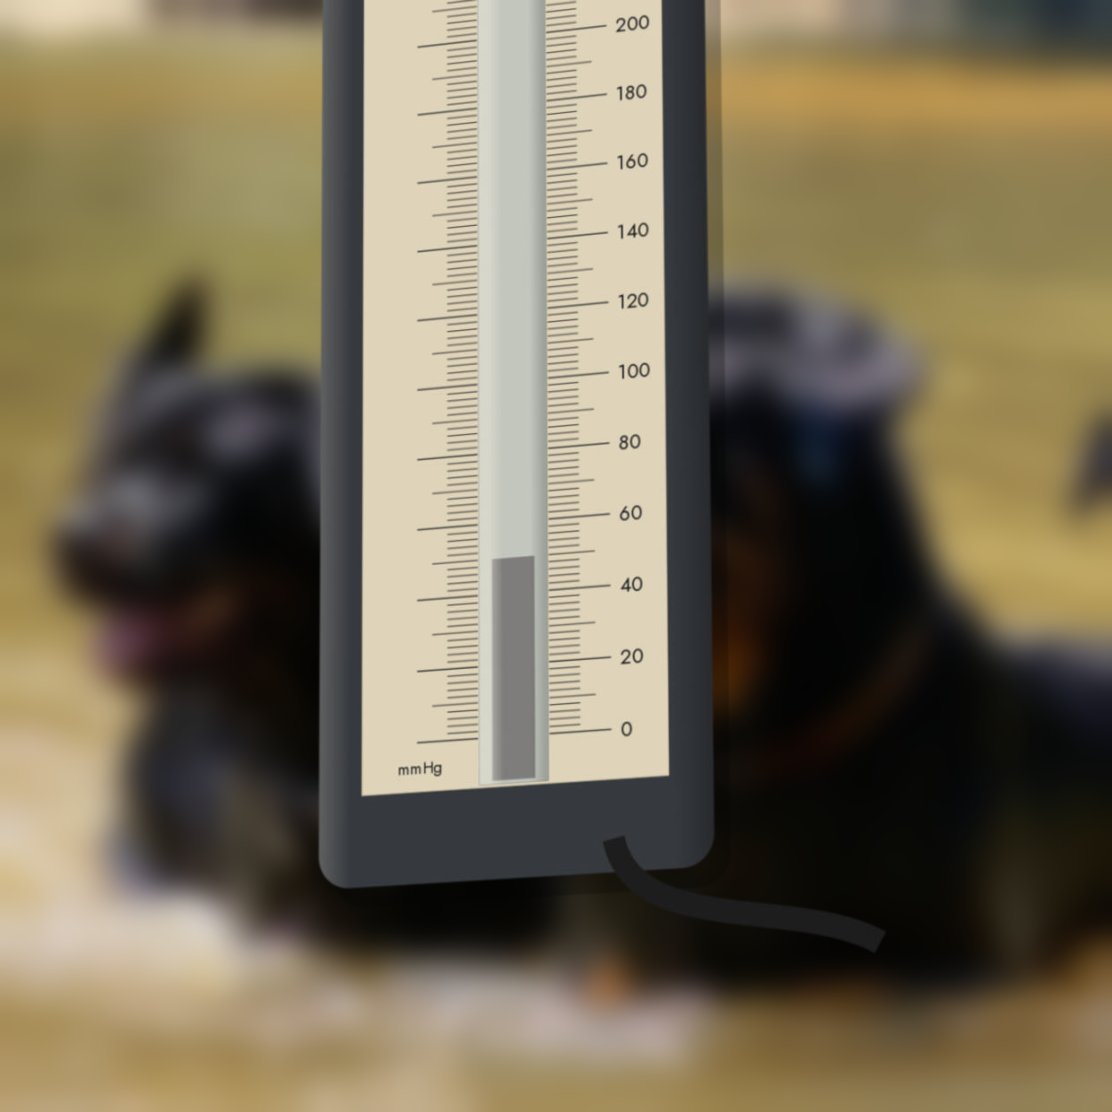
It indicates {"value": 50, "unit": "mmHg"}
